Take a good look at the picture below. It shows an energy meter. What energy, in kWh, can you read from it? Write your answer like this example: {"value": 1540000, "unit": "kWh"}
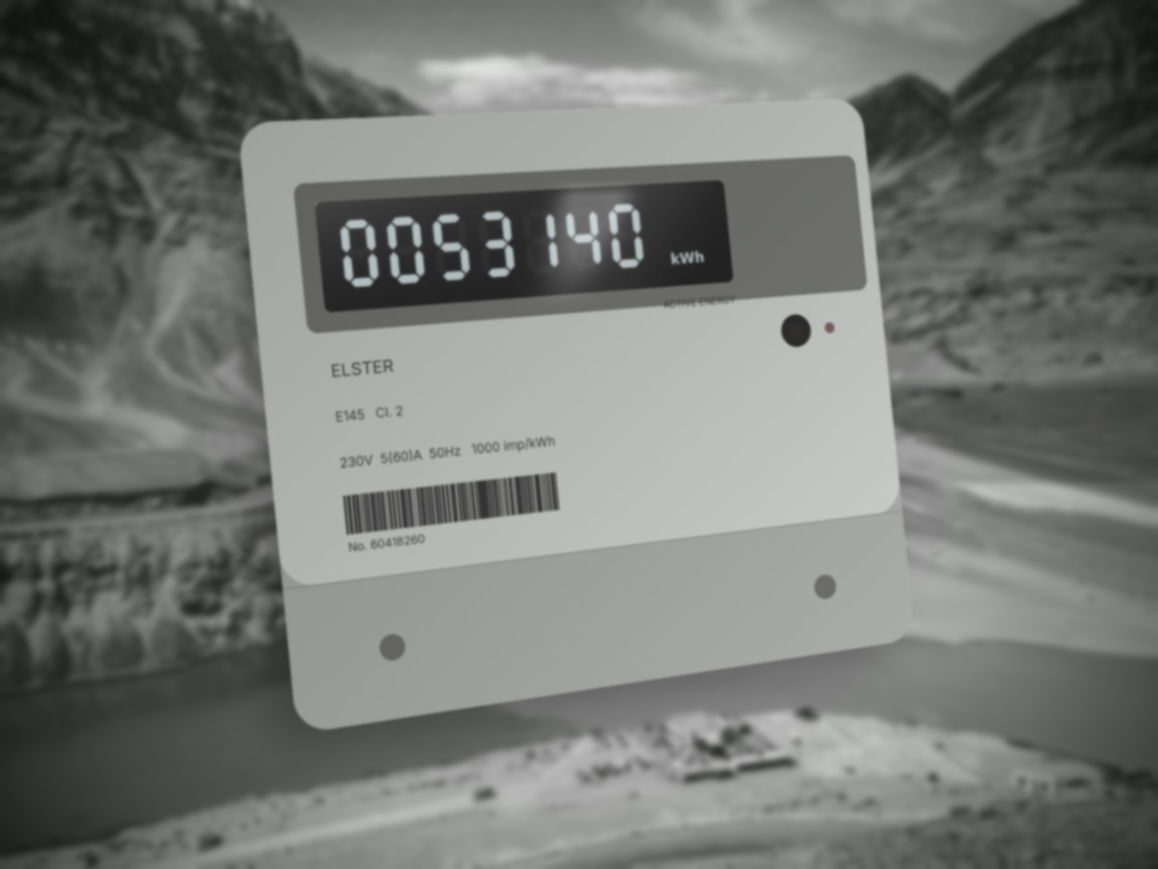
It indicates {"value": 53140, "unit": "kWh"}
